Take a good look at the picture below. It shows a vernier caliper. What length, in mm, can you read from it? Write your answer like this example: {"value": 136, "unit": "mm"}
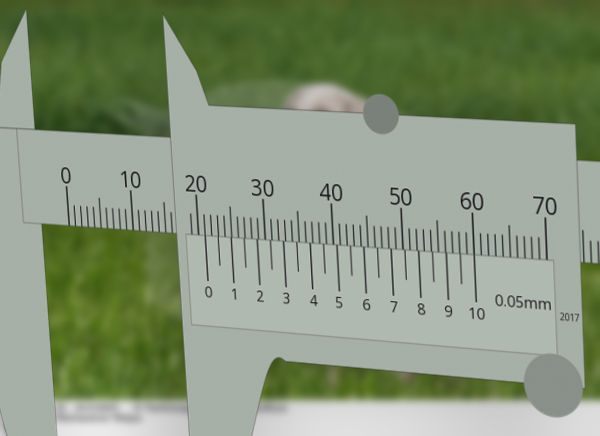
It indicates {"value": 21.0, "unit": "mm"}
